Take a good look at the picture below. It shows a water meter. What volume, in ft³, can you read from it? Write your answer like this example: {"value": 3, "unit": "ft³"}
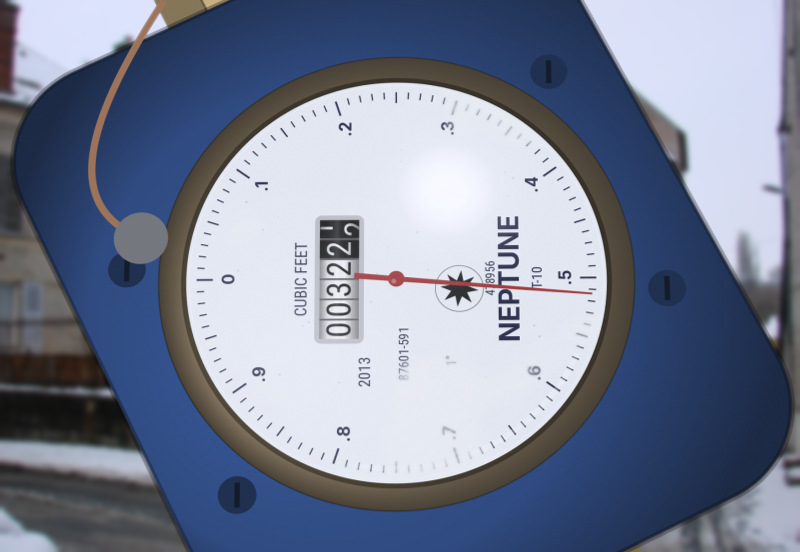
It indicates {"value": 3221.51, "unit": "ft³"}
